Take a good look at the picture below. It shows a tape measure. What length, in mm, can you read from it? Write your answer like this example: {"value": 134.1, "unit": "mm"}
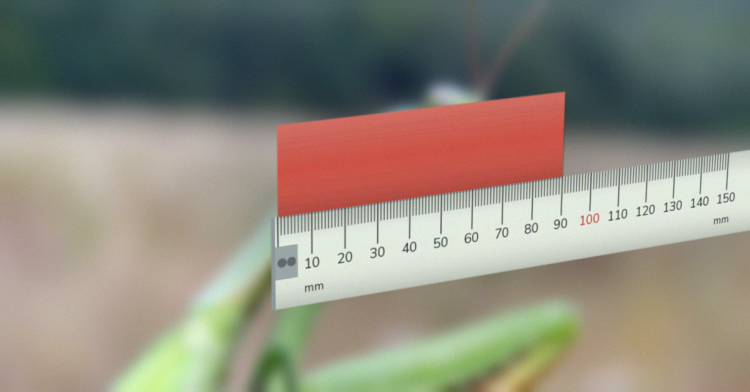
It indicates {"value": 90, "unit": "mm"}
